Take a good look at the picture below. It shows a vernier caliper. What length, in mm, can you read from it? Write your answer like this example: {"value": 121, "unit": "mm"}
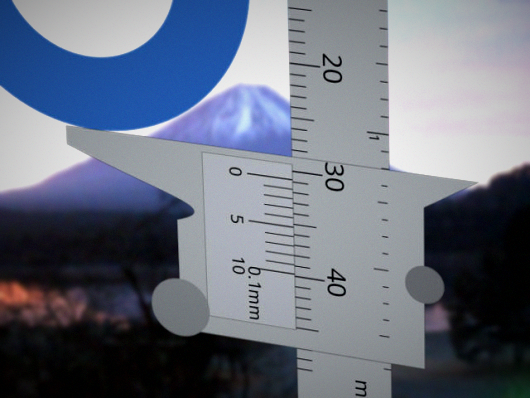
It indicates {"value": 30.8, "unit": "mm"}
